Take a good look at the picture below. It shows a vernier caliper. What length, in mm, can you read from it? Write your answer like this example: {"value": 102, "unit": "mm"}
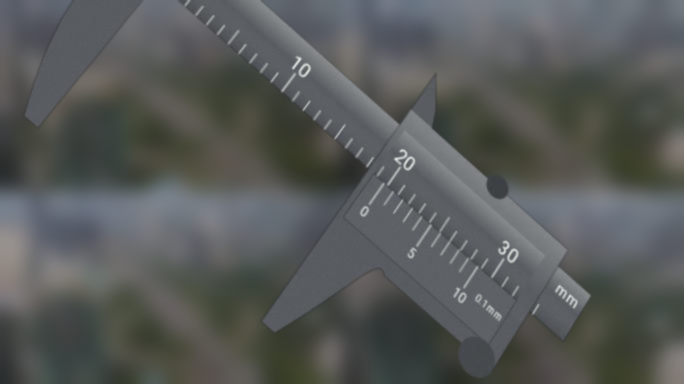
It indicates {"value": 19.7, "unit": "mm"}
